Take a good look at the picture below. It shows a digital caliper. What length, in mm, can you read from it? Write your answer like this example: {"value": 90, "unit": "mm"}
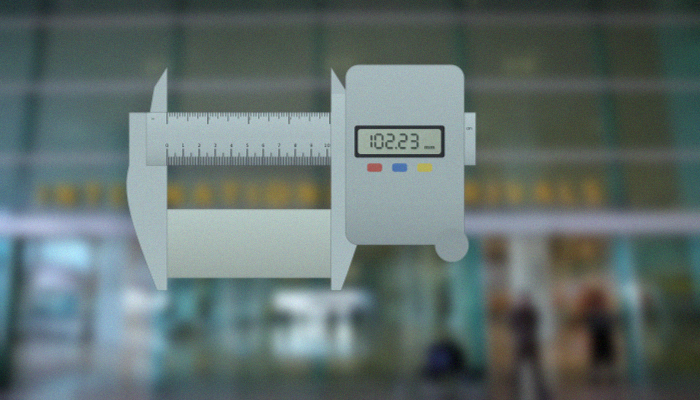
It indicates {"value": 102.23, "unit": "mm"}
